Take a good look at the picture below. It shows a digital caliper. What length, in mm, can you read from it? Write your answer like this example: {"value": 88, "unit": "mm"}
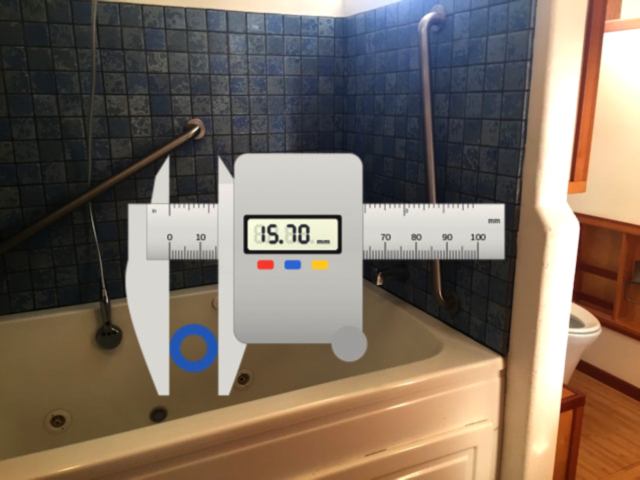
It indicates {"value": 15.70, "unit": "mm"}
